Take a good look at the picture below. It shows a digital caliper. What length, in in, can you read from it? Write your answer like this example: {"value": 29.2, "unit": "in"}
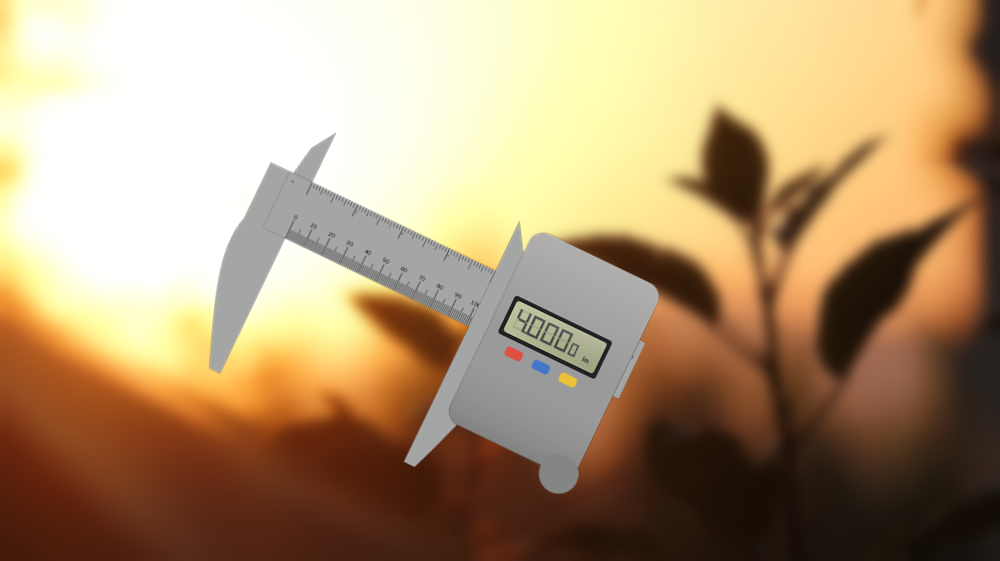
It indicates {"value": 4.0000, "unit": "in"}
